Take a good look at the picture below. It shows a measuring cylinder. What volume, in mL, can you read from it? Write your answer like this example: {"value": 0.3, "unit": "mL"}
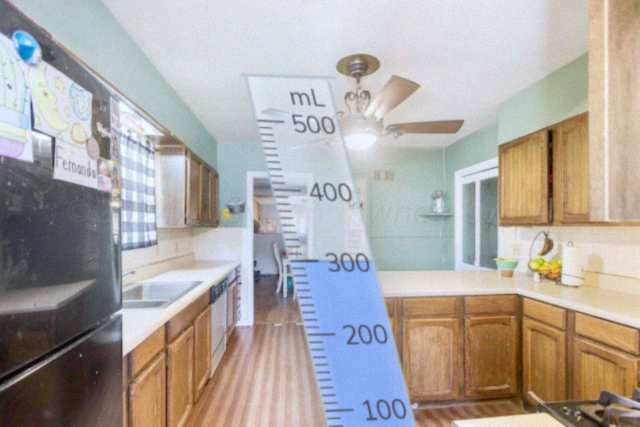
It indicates {"value": 300, "unit": "mL"}
